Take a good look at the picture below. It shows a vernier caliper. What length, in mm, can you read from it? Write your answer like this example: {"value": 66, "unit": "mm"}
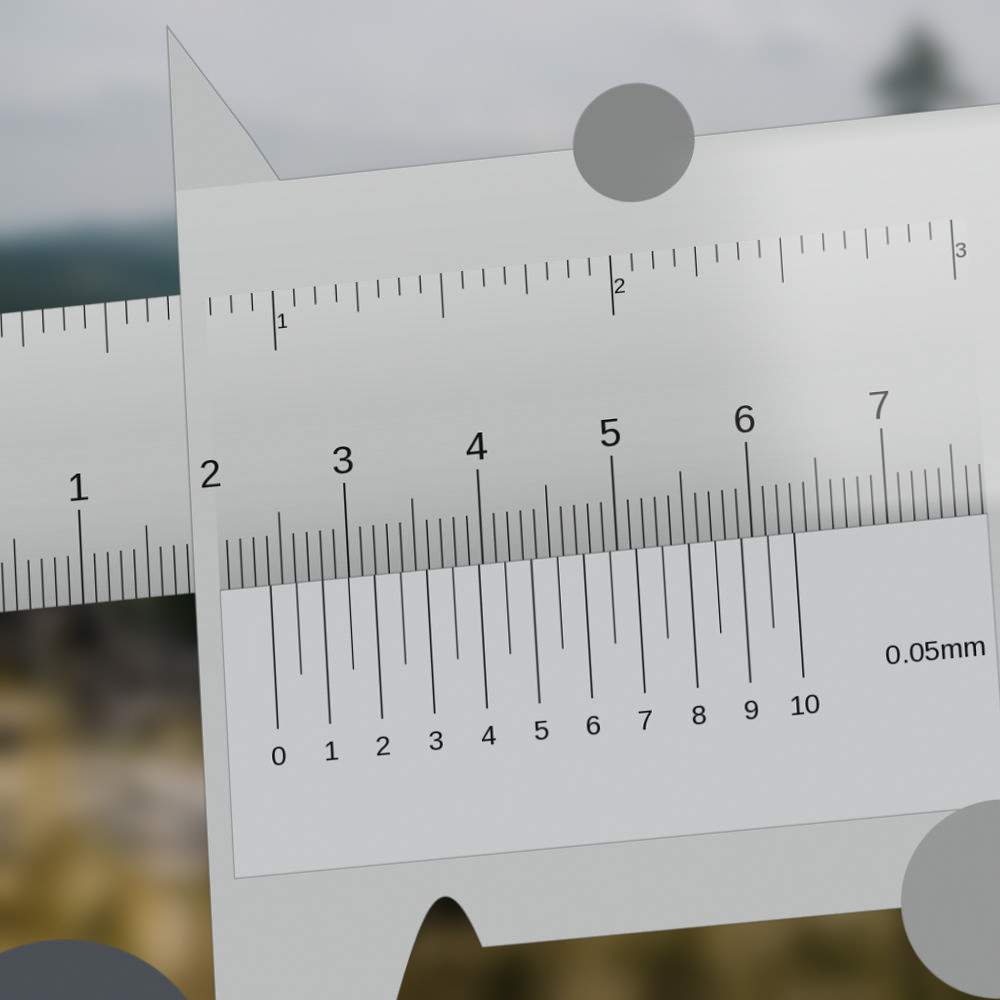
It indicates {"value": 24.1, "unit": "mm"}
